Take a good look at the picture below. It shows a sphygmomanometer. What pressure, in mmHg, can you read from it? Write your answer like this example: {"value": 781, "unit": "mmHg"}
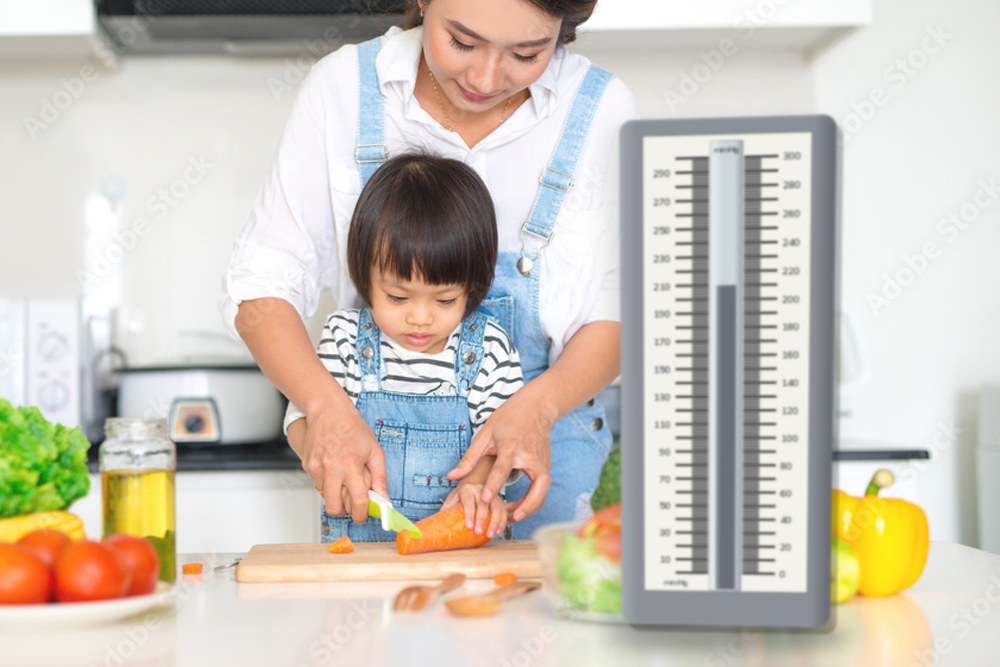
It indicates {"value": 210, "unit": "mmHg"}
